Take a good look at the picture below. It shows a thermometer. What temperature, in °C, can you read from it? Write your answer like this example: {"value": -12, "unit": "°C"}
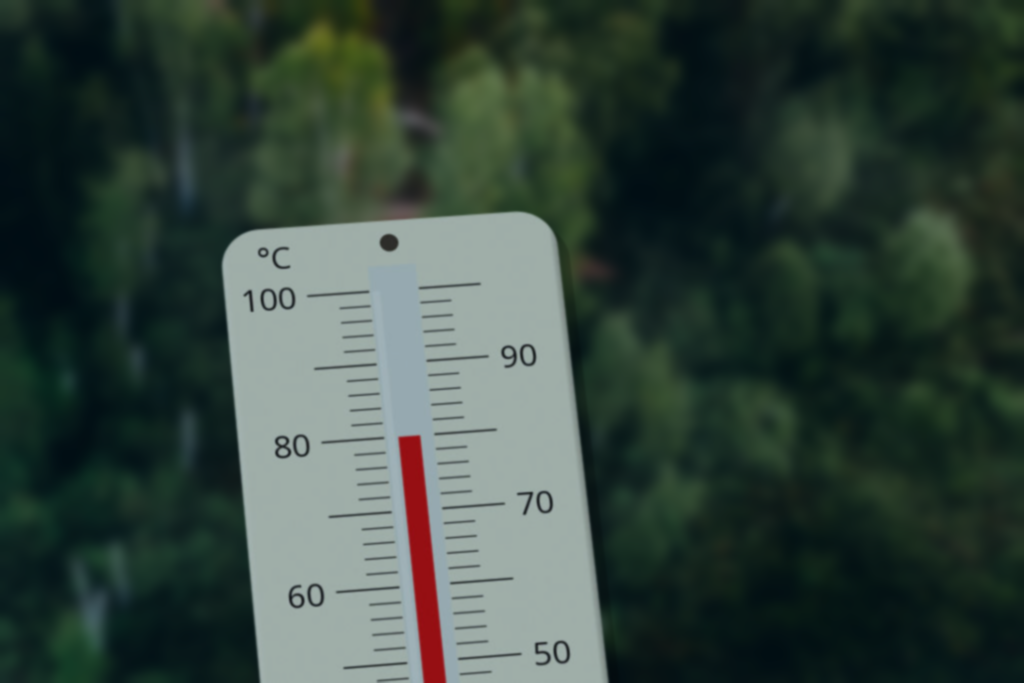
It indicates {"value": 80, "unit": "°C"}
